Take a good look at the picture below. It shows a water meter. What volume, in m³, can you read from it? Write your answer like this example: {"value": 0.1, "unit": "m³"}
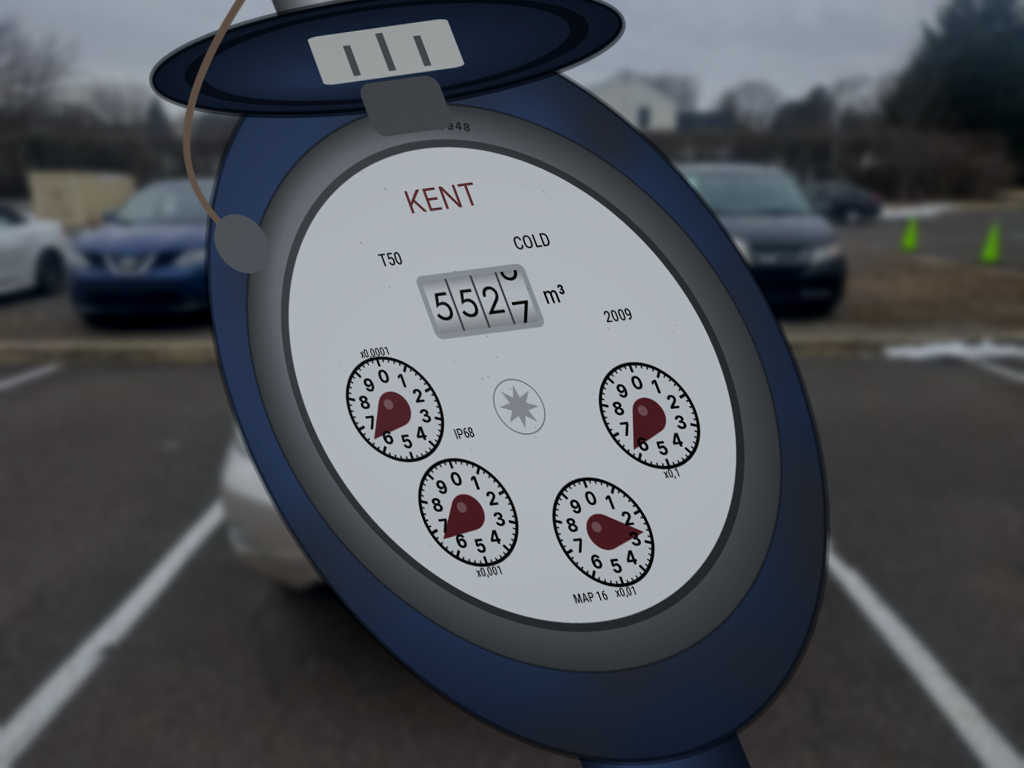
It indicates {"value": 5526.6266, "unit": "m³"}
